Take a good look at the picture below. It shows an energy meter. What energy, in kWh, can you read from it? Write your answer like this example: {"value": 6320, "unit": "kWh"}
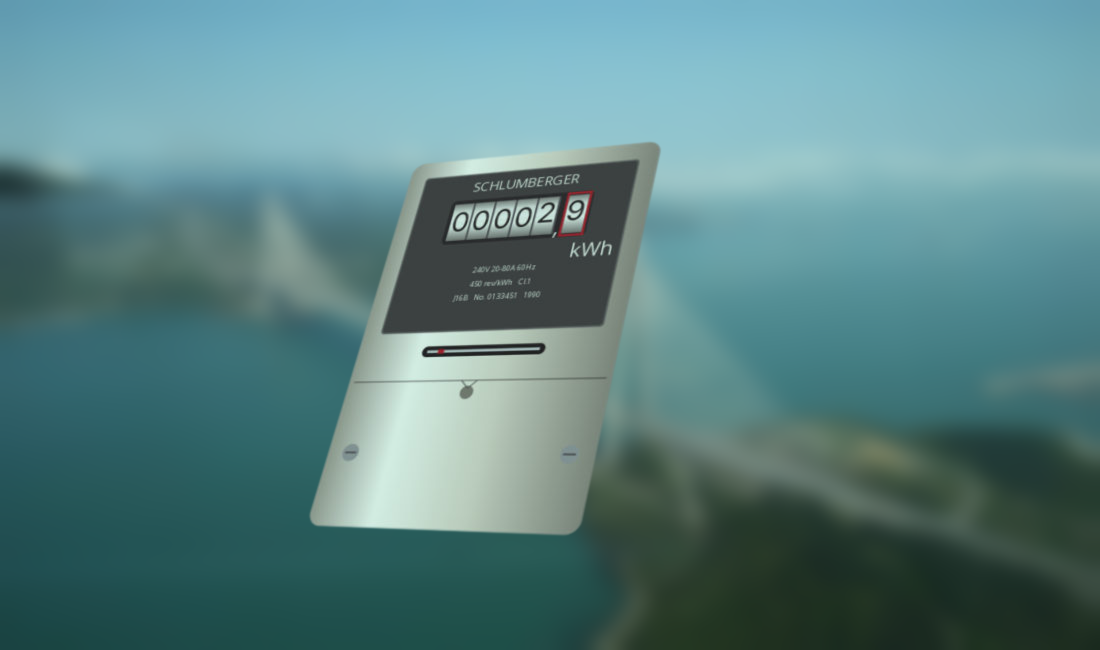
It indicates {"value": 2.9, "unit": "kWh"}
